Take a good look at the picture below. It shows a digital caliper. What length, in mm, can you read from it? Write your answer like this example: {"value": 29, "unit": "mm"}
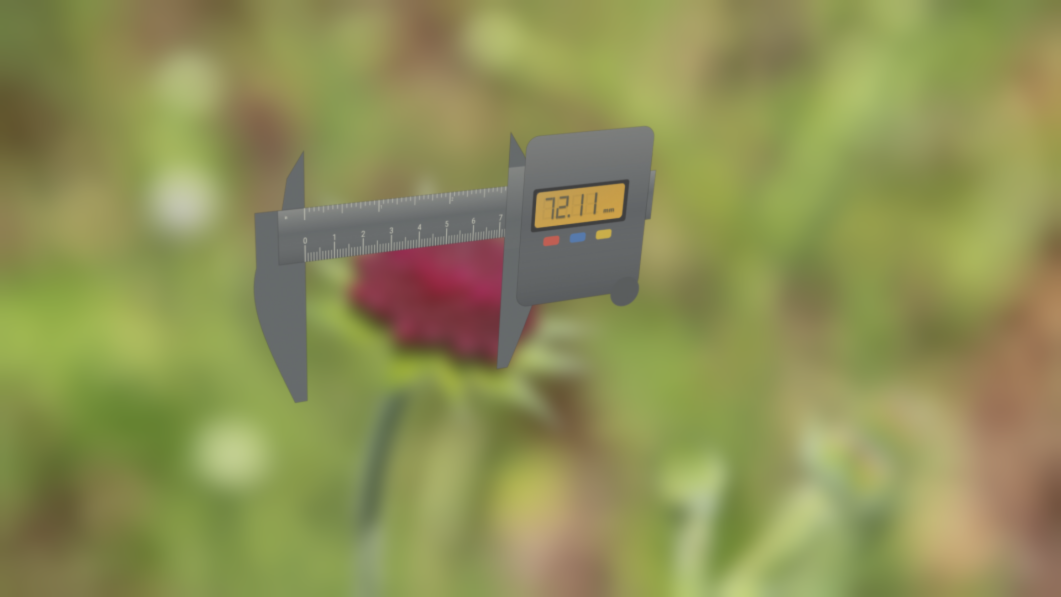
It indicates {"value": 72.11, "unit": "mm"}
